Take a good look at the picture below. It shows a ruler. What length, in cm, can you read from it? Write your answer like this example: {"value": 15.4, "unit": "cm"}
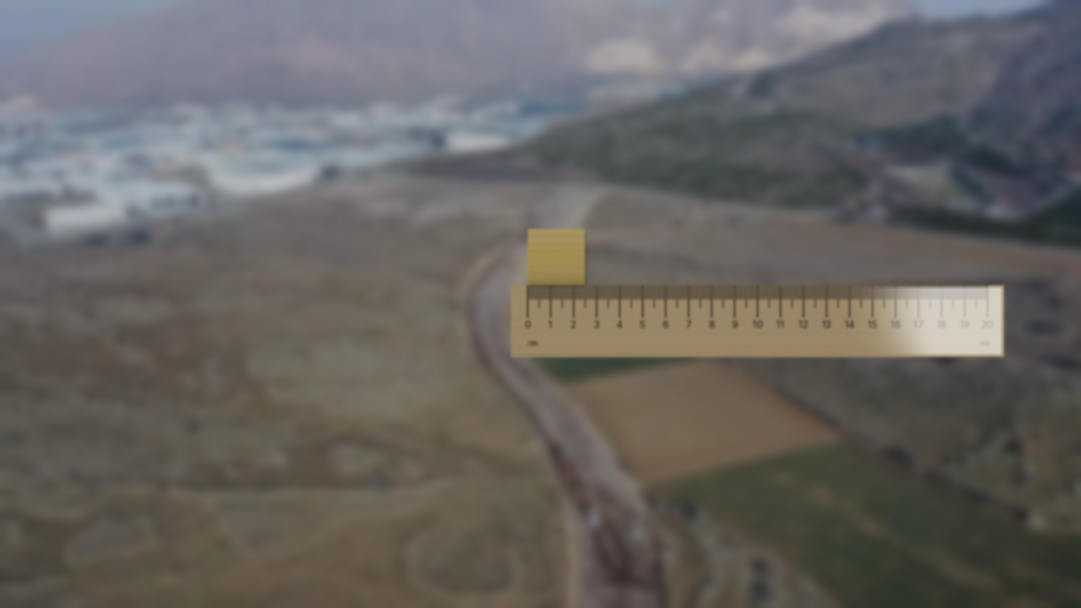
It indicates {"value": 2.5, "unit": "cm"}
